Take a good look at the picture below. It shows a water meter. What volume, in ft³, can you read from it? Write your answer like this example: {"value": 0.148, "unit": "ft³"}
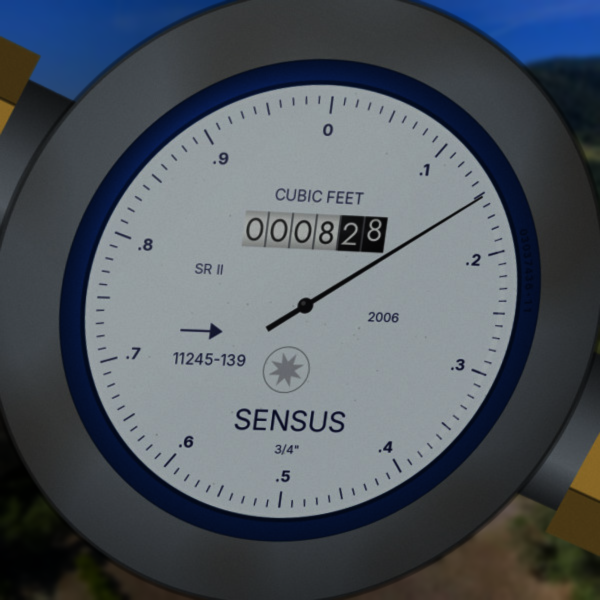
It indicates {"value": 828.15, "unit": "ft³"}
